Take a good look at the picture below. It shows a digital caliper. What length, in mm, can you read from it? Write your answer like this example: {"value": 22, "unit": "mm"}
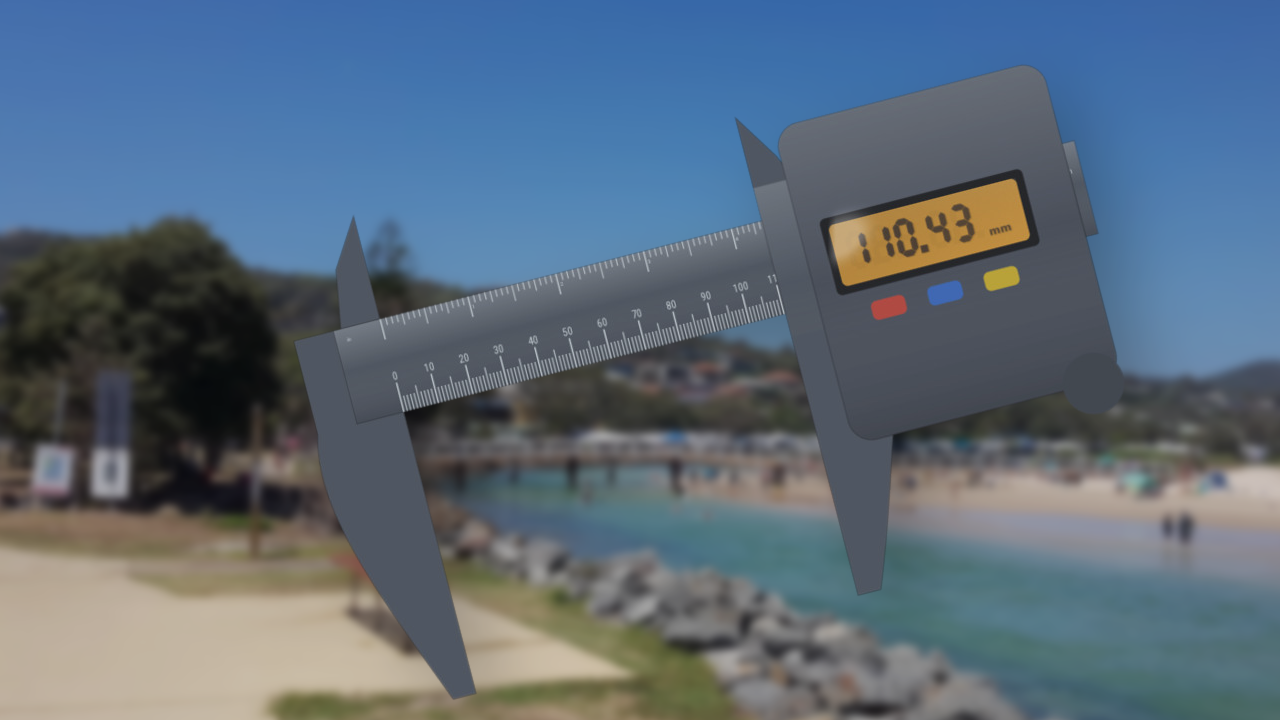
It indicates {"value": 110.43, "unit": "mm"}
